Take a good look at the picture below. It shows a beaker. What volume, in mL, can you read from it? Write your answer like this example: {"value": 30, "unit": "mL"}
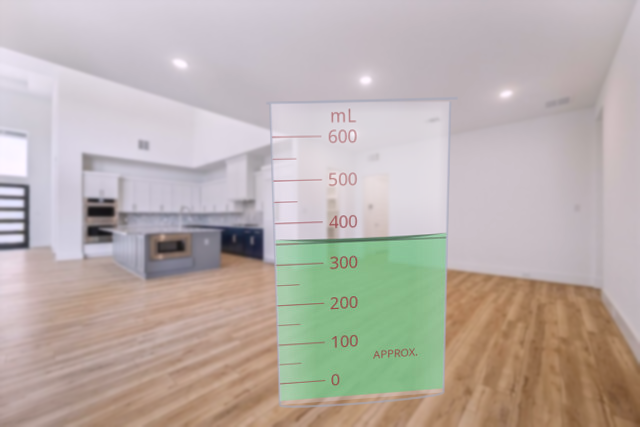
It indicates {"value": 350, "unit": "mL"}
